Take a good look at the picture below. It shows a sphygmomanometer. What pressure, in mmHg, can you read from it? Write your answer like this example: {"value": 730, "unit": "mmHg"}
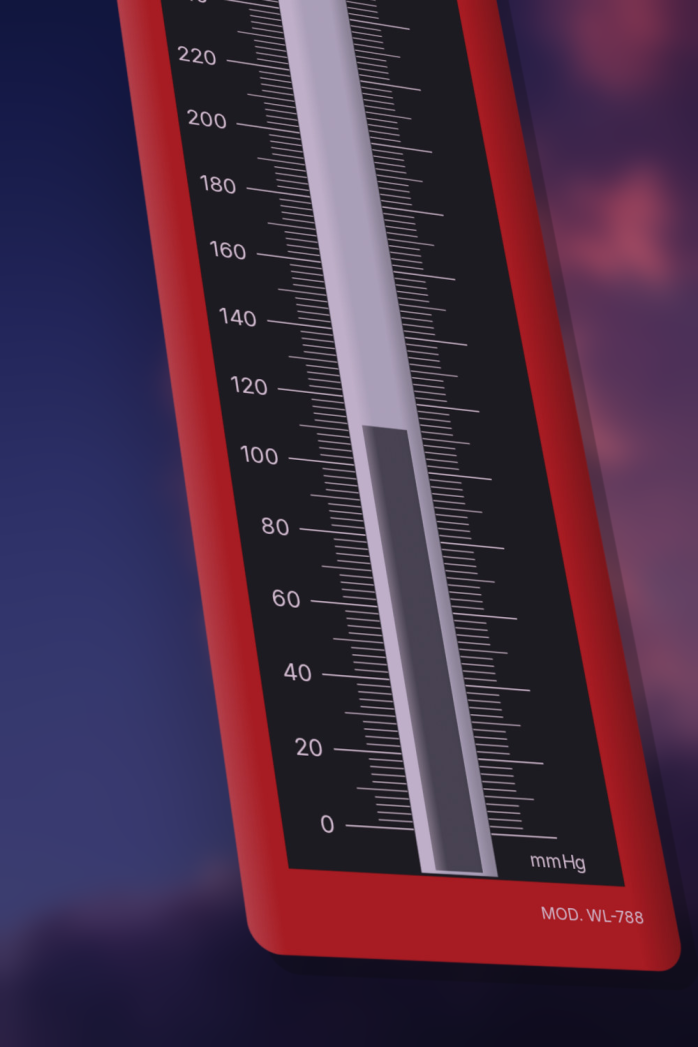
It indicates {"value": 112, "unit": "mmHg"}
